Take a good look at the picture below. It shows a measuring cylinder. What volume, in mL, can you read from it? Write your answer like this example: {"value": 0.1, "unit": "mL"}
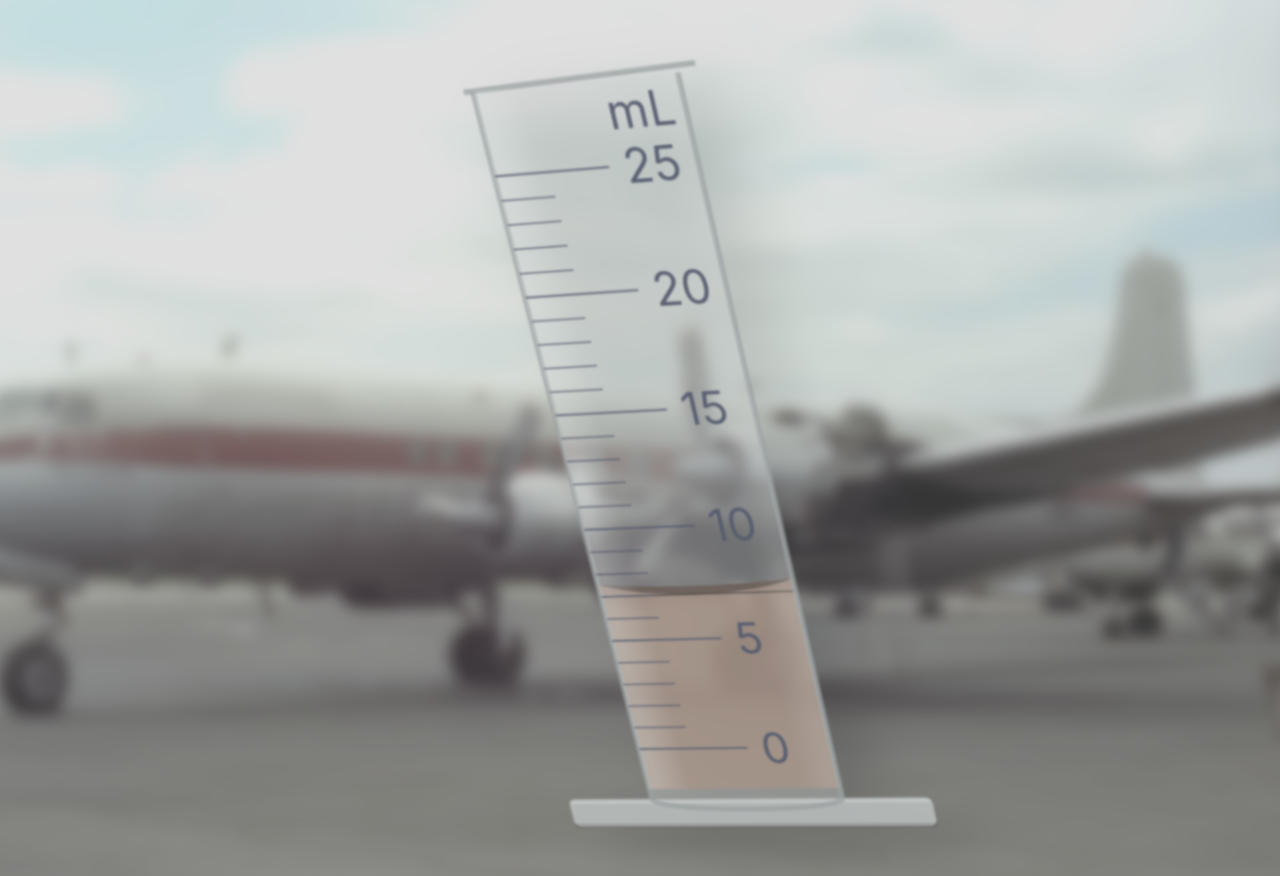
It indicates {"value": 7, "unit": "mL"}
